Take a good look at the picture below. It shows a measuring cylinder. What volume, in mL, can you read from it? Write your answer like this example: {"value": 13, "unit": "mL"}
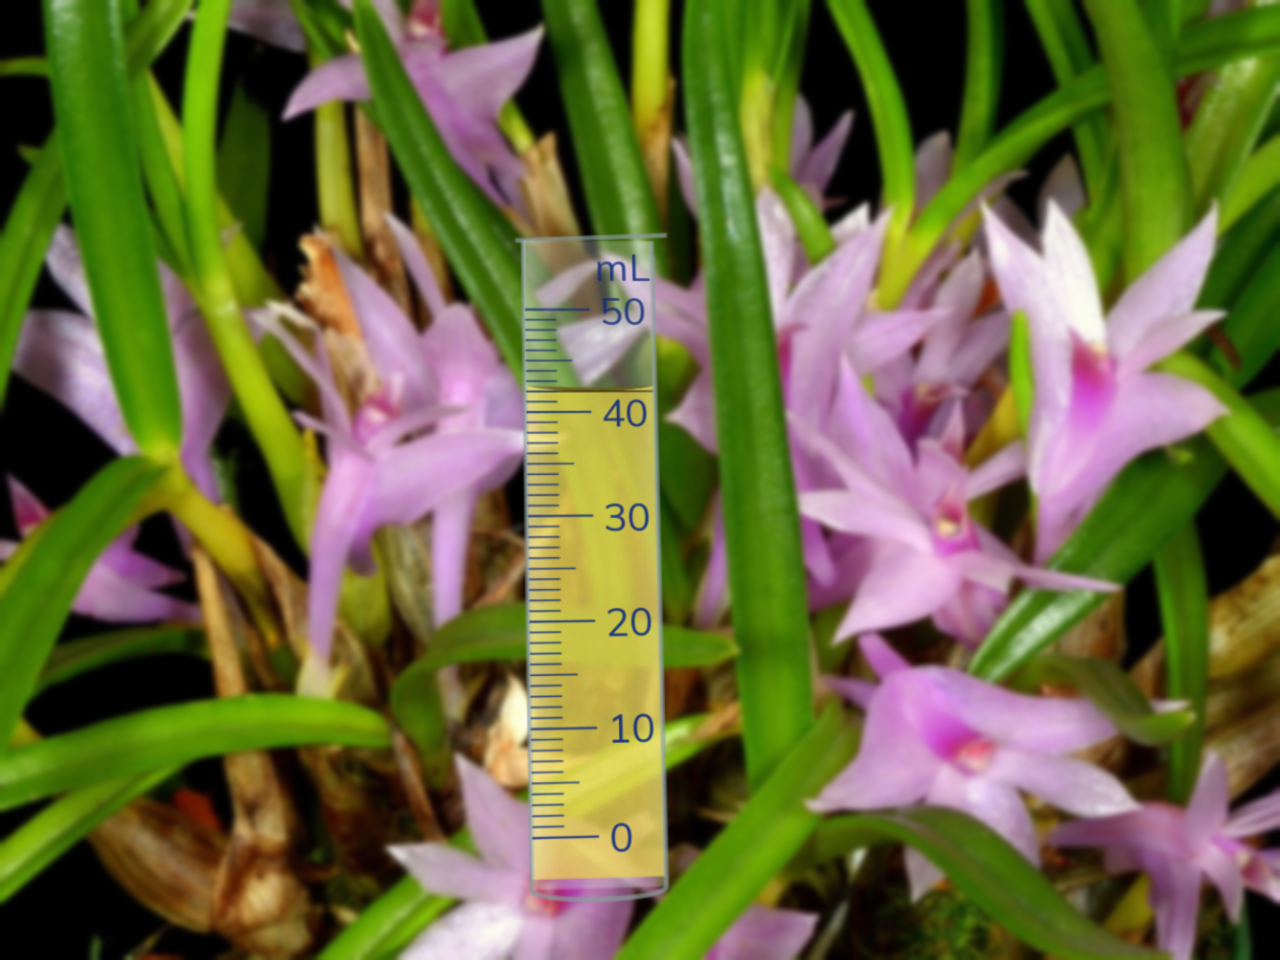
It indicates {"value": 42, "unit": "mL"}
